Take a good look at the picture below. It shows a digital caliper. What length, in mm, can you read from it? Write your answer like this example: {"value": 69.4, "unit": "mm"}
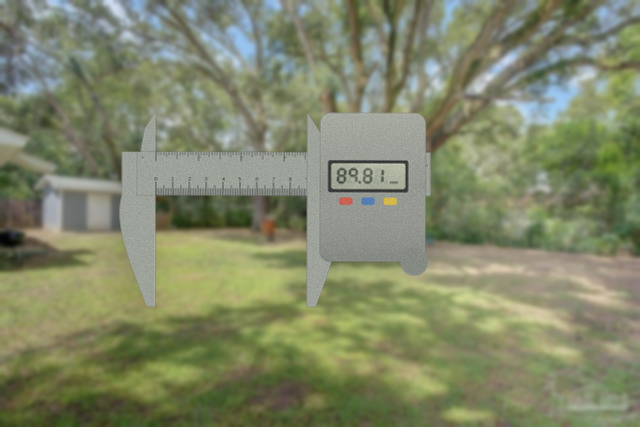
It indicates {"value": 89.81, "unit": "mm"}
